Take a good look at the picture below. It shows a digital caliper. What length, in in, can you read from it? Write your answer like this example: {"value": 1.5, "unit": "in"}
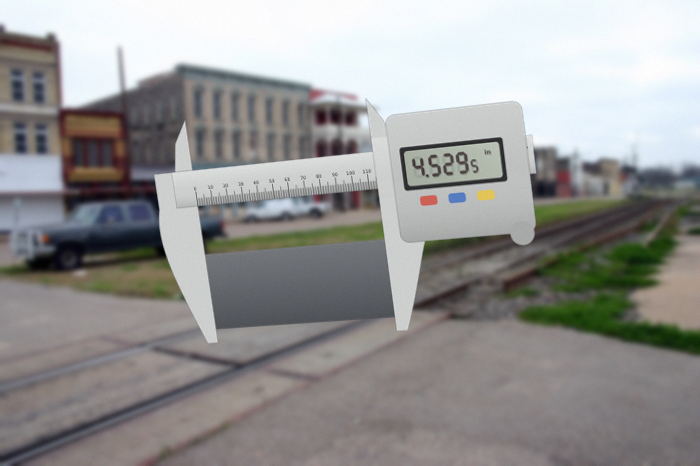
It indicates {"value": 4.5295, "unit": "in"}
